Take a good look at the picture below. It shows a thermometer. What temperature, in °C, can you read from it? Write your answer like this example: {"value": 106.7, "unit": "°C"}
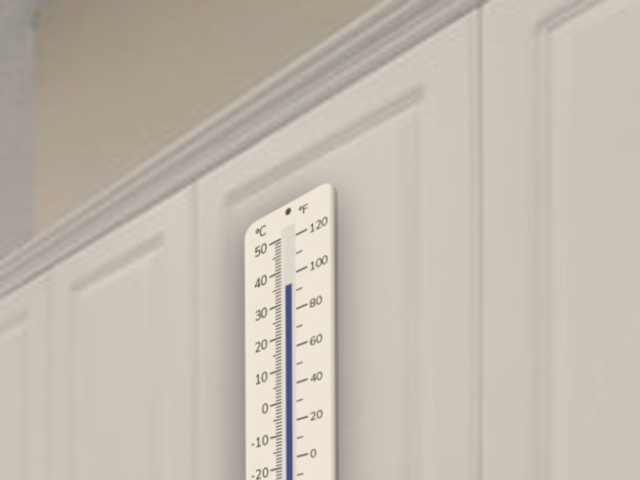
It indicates {"value": 35, "unit": "°C"}
